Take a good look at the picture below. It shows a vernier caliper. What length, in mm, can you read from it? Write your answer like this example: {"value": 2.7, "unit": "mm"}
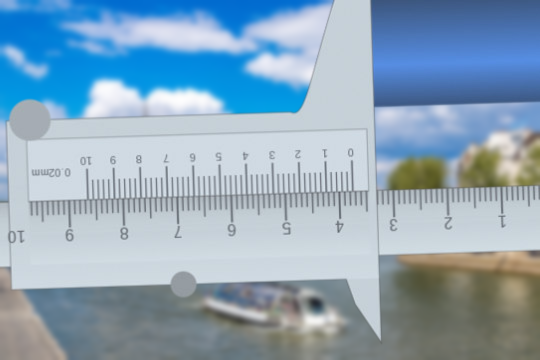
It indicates {"value": 37.5, "unit": "mm"}
